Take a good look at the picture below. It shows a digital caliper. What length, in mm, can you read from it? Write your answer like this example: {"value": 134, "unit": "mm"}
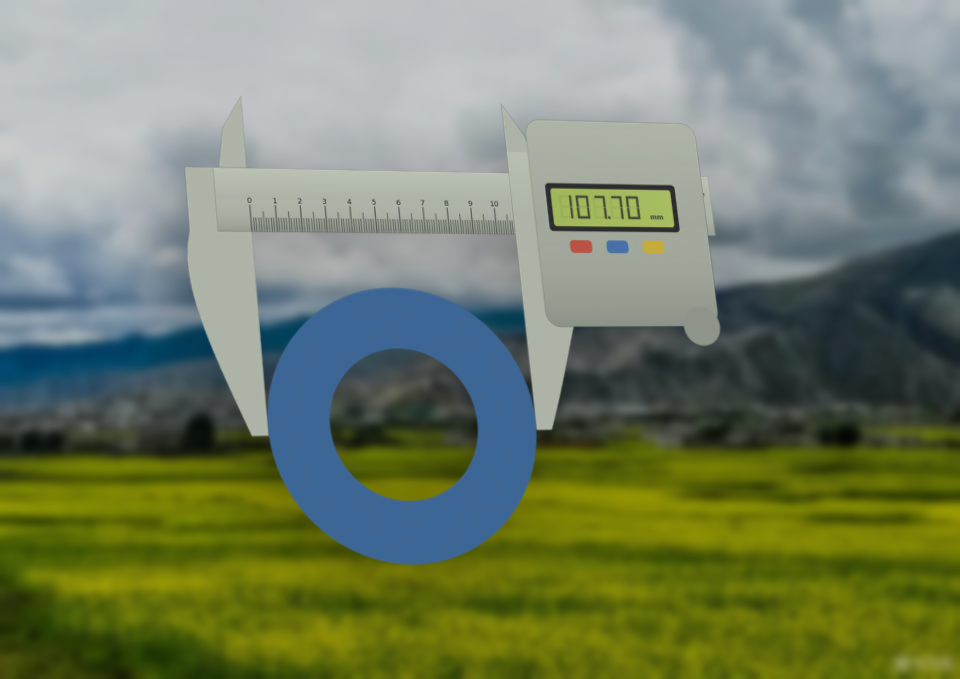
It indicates {"value": 107.70, "unit": "mm"}
